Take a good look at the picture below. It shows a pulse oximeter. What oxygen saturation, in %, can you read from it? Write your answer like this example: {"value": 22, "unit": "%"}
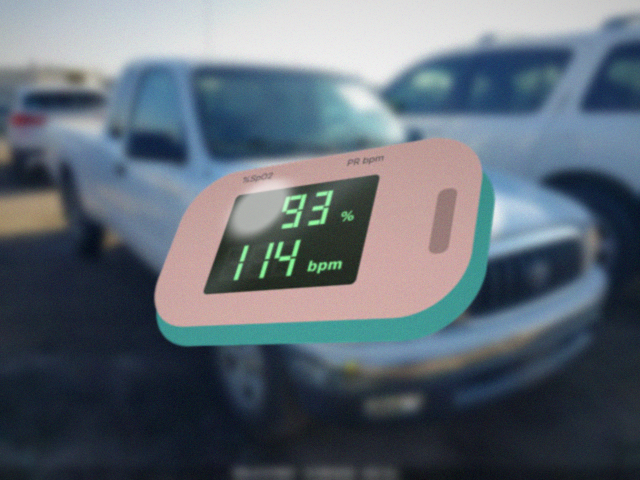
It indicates {"value": 93, "unit": "%"}
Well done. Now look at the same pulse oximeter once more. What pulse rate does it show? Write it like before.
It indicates {"value": 114, "unit": "bpm"}
